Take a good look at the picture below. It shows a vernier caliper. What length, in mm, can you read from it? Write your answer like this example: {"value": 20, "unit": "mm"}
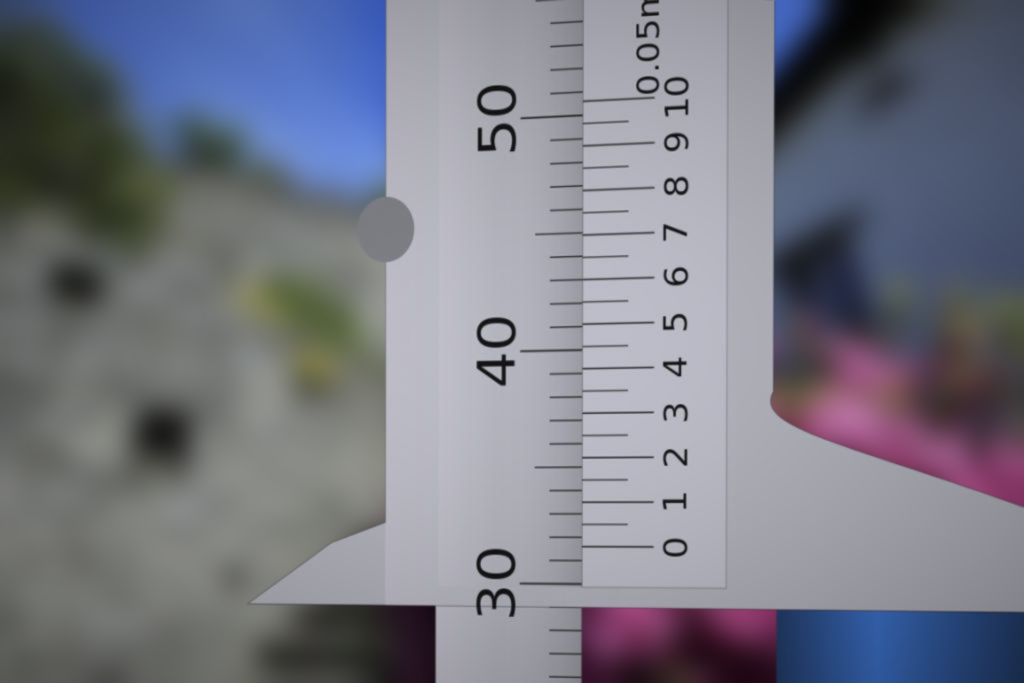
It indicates {"value": 31.6, "unit": "mm"}
